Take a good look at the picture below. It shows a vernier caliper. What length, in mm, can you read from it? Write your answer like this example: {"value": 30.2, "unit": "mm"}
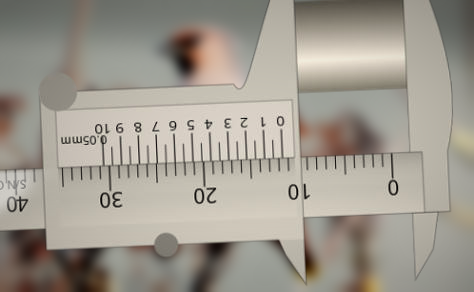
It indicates {"value": 11.6, "unit": "mm"}
